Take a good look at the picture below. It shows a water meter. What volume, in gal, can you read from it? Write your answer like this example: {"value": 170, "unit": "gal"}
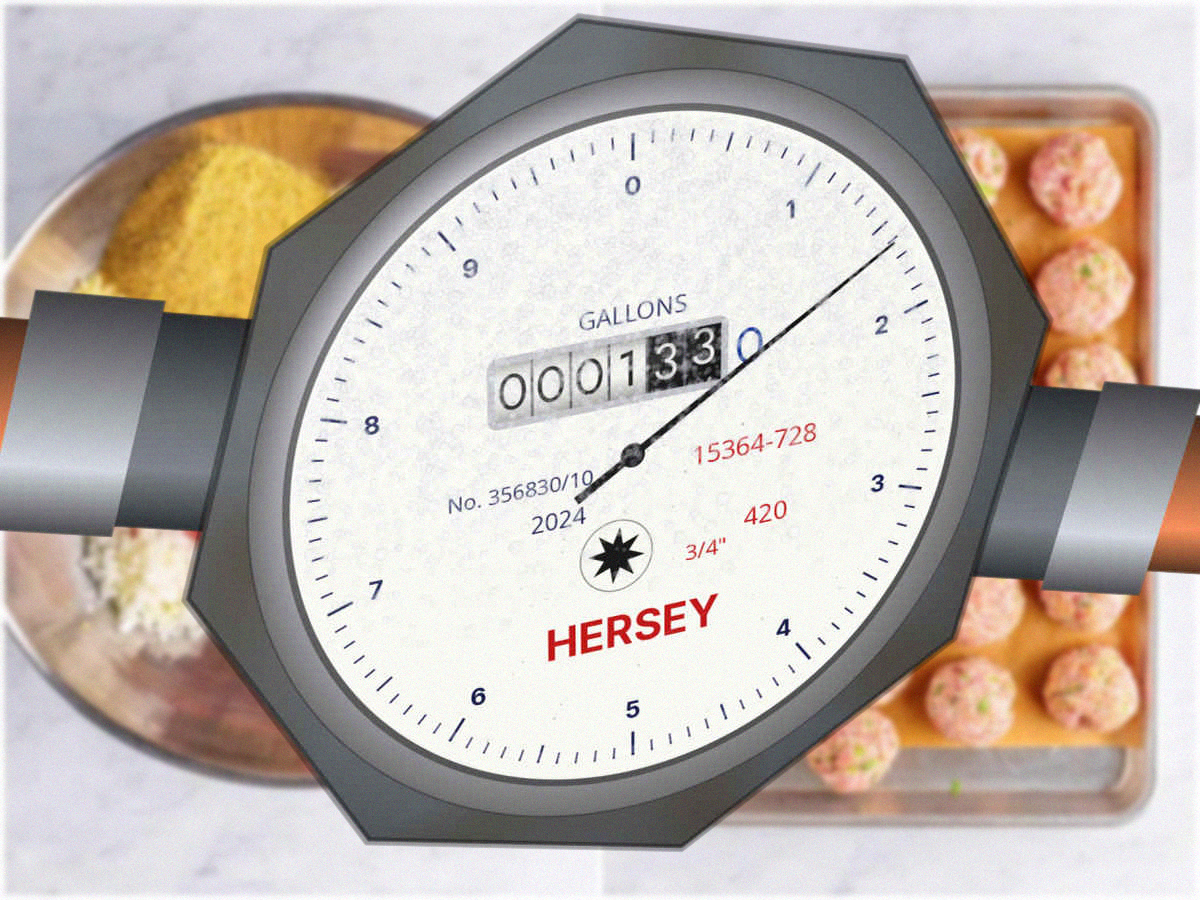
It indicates {"value": 1331.6, "unit": "gal"}
